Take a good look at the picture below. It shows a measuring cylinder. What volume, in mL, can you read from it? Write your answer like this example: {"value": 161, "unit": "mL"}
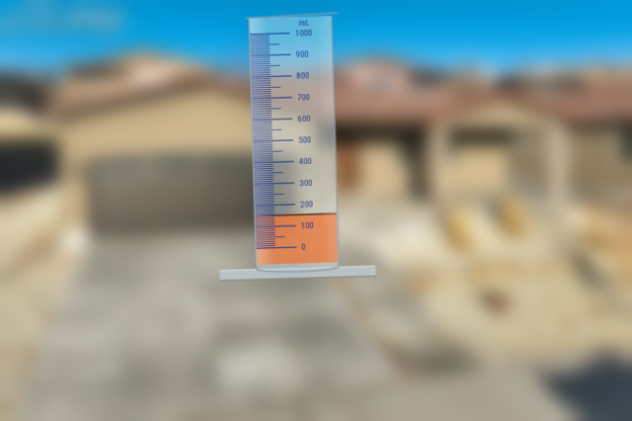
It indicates {"value": 150, "unit": "mL"}
